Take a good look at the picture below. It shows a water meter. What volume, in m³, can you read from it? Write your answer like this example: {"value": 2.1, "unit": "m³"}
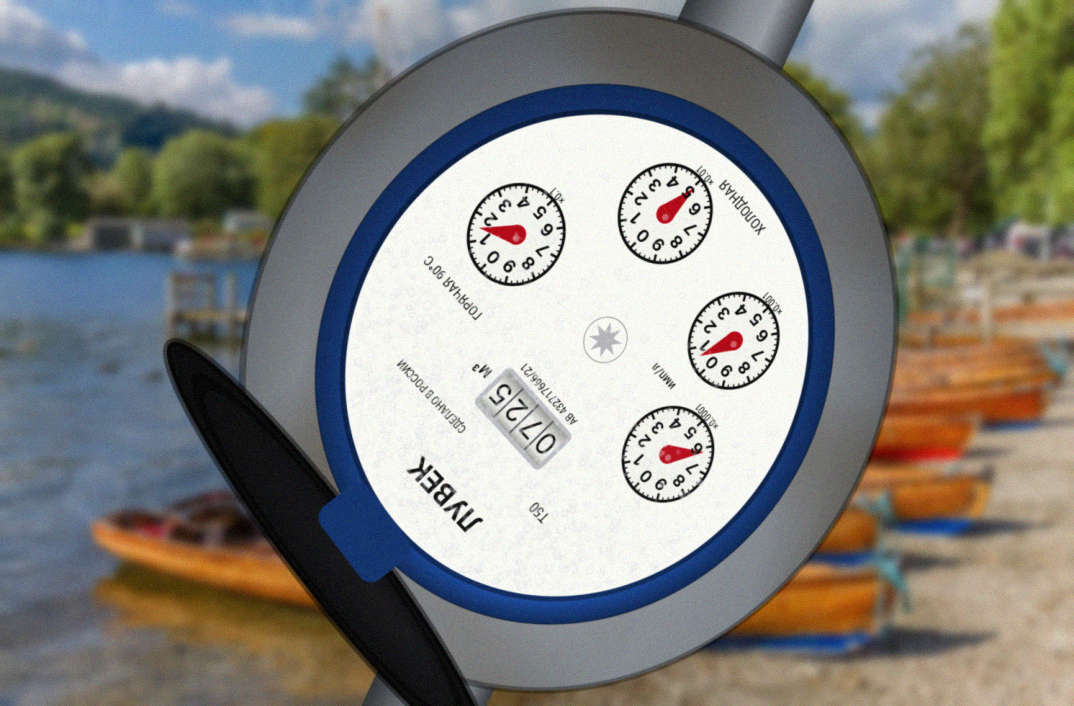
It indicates {"value": 725.1506, "unit": "m³"}
